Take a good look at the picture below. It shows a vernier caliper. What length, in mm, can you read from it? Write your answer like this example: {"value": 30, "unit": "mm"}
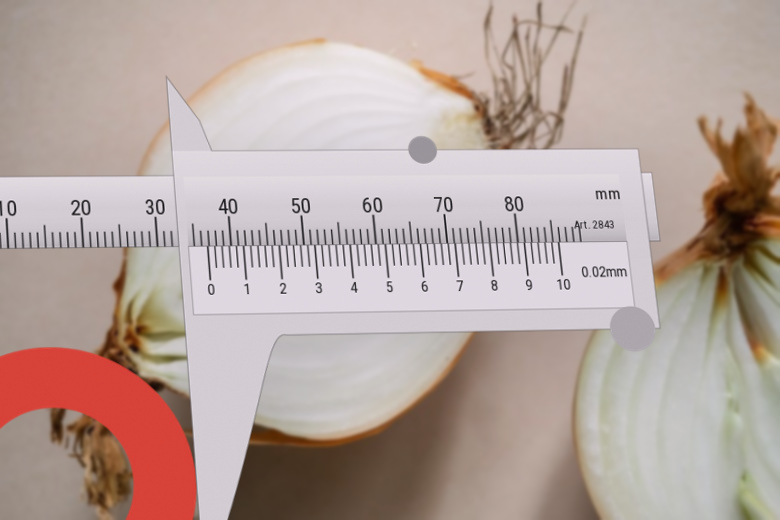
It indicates {"value": 36.8, "unit": "mm"}
